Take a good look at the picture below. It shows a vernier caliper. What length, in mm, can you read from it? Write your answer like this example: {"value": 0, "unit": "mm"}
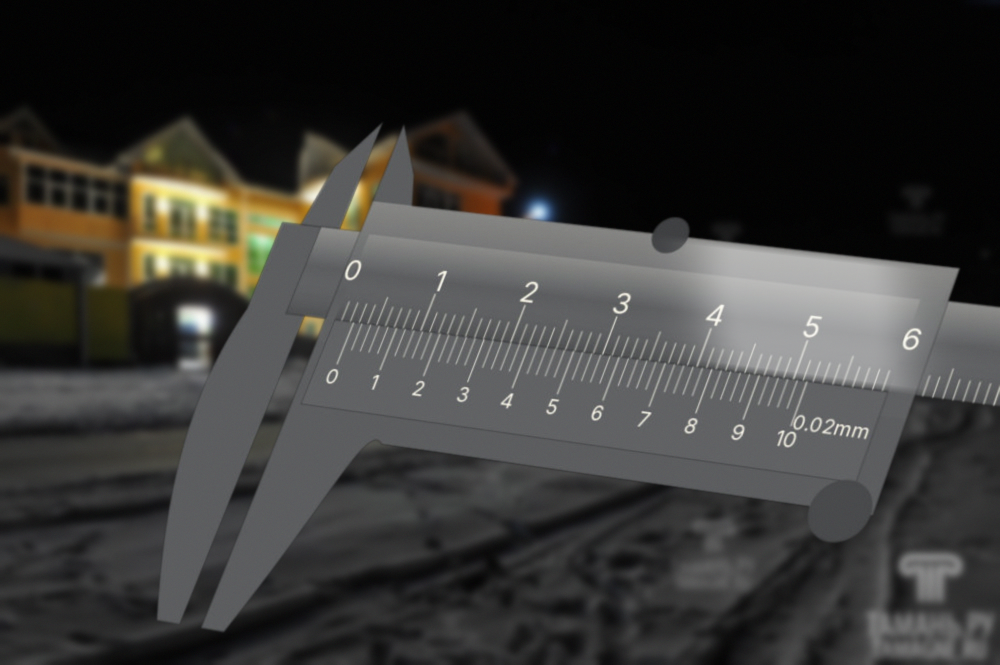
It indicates {"value": 2.4, "unit": "mm"}
